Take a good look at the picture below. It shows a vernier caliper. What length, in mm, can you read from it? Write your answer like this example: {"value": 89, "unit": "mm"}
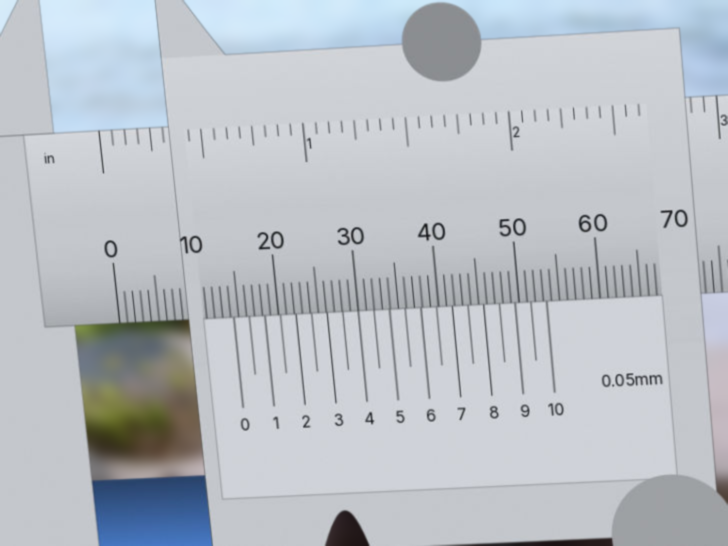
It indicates {"value": 14.4, "unit": "mm"}
